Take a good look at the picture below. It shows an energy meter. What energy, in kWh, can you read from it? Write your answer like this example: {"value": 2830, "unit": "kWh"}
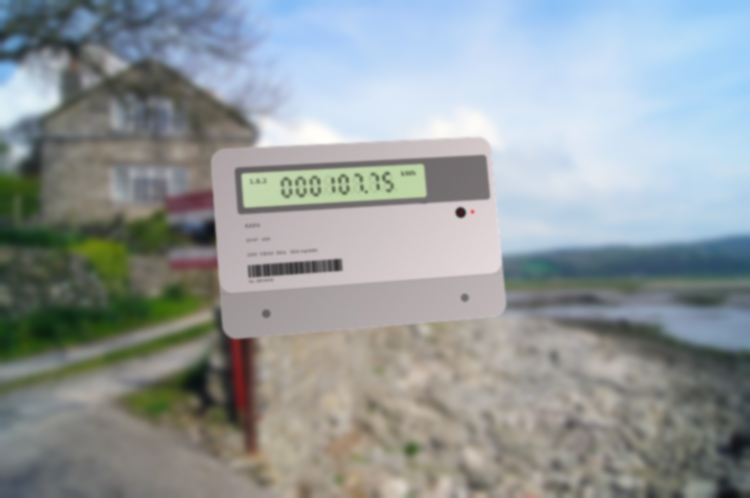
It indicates {"value": 107.75, "unit": "kWh"}
